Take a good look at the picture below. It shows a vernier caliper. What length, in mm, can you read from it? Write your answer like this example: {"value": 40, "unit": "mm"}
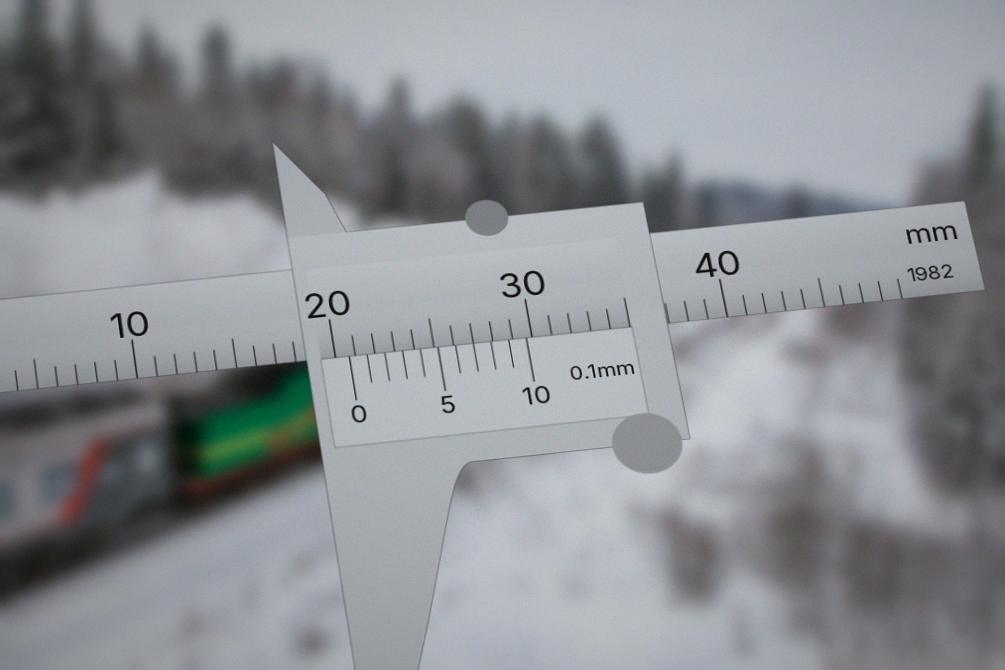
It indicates {"value": 20.7, "unit": "mm"}
